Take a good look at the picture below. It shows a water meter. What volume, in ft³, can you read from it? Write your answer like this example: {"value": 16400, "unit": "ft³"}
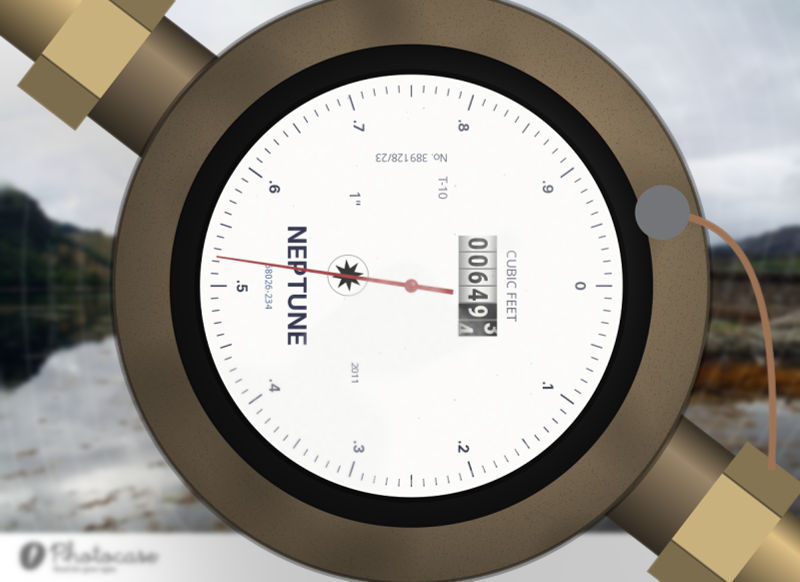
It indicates {"value": 6493.52, "unit": "ft³"}
